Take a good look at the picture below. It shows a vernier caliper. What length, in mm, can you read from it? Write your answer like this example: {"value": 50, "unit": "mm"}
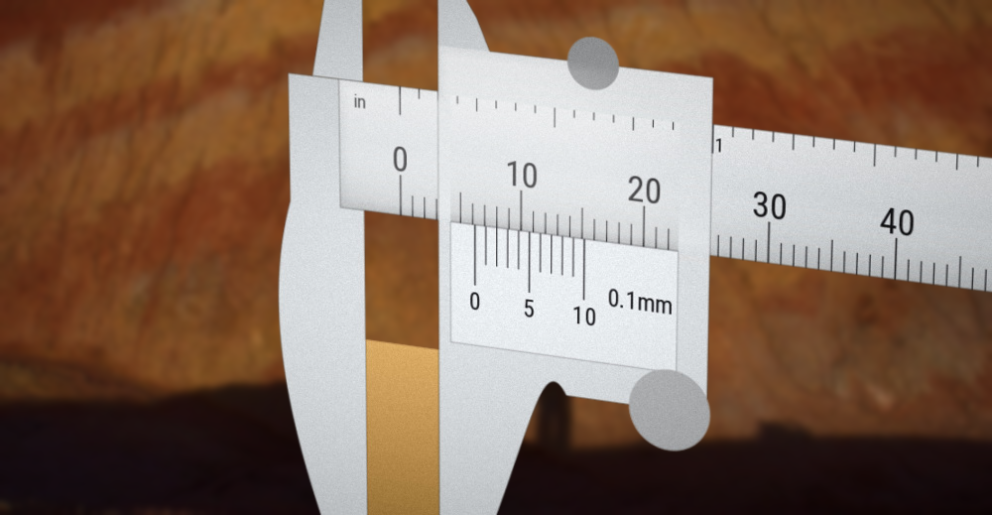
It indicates {"value": 6.2, "unit": "mm"}
